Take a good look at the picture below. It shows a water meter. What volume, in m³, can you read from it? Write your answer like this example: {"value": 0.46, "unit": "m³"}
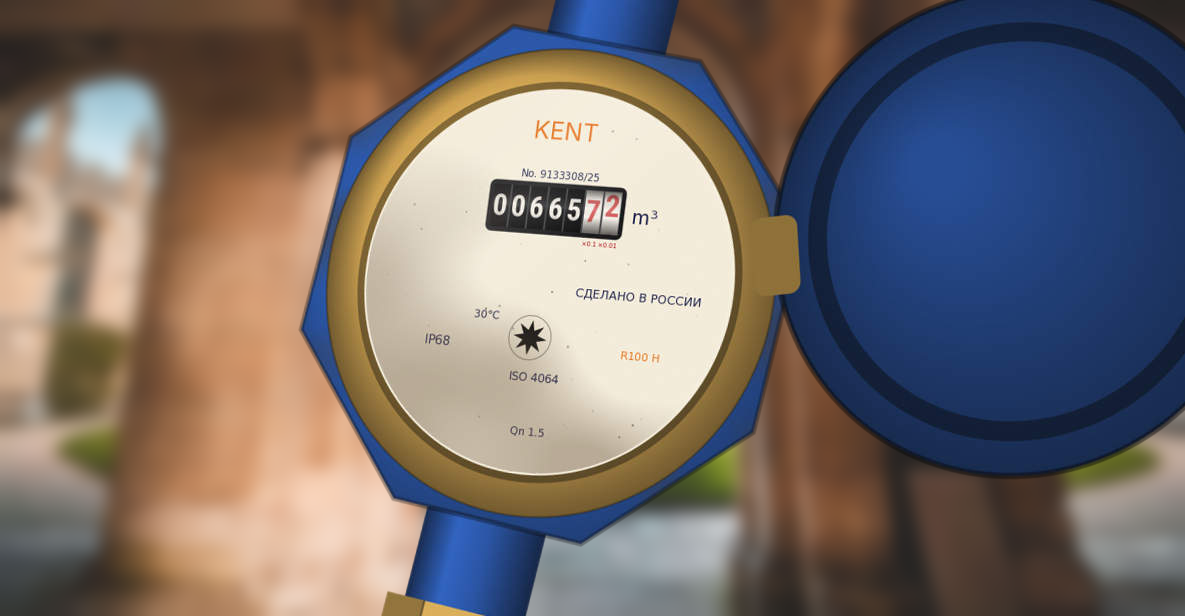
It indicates {"value": 665.72, "unit": "m³"}
